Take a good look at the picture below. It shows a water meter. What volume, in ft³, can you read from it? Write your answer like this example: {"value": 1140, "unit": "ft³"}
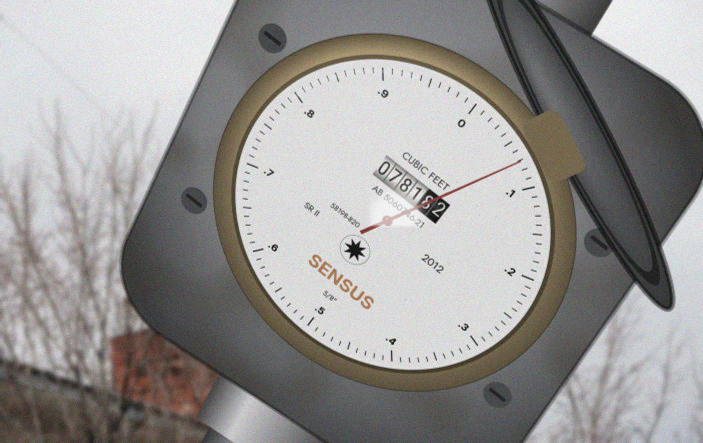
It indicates {"value": 78182.07, "unit": "ft³"}
